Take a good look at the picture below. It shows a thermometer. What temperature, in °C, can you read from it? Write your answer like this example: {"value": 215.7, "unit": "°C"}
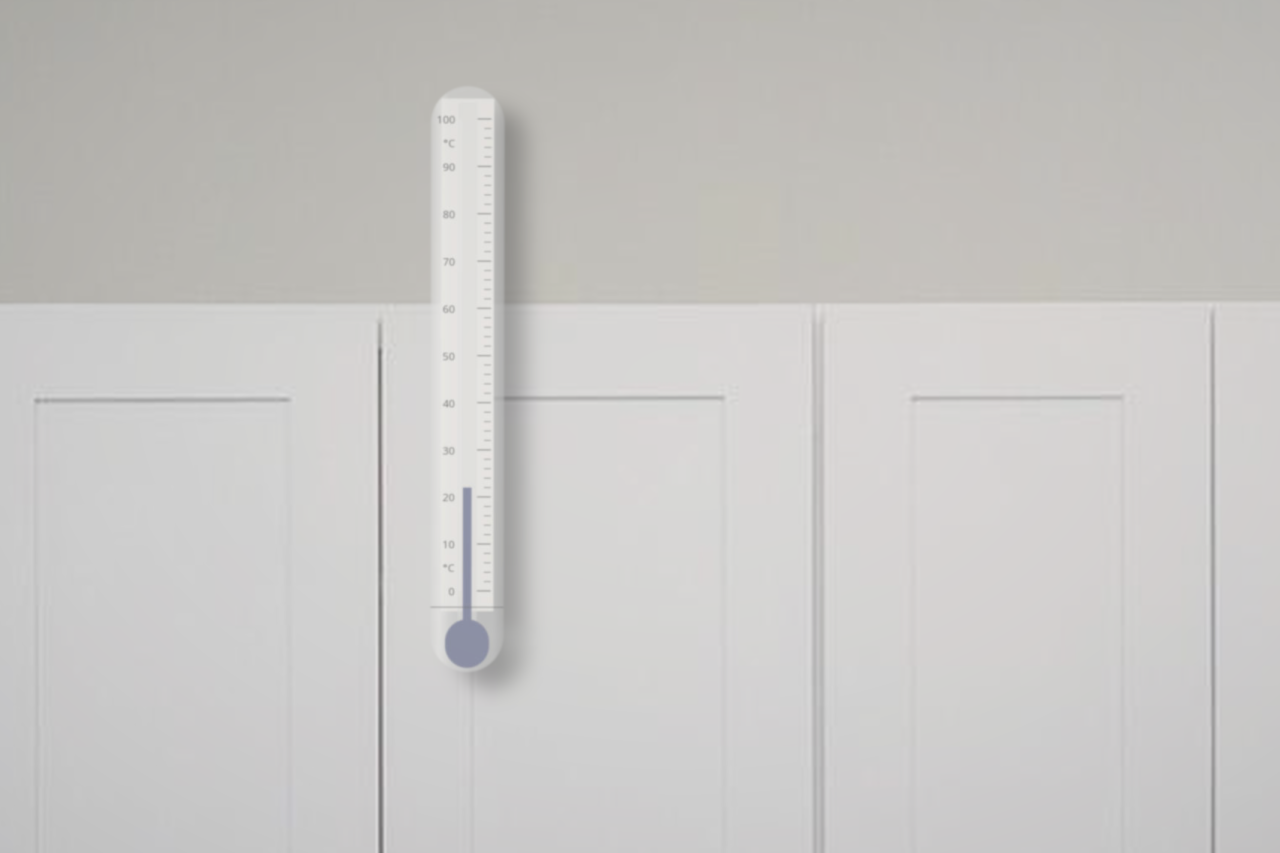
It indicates {"value": 22, "unit": "°C"}
